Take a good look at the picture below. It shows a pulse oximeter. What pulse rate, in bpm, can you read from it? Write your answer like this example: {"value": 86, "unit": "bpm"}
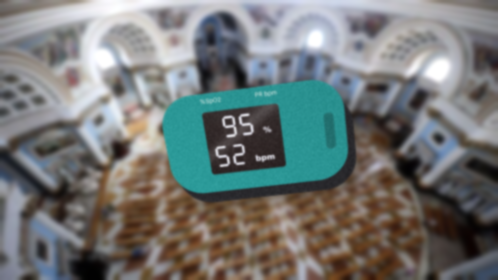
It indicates {"value": 52, "unit": "bpm"}
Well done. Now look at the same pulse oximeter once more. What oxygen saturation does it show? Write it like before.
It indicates {"value": 95, "unit": "%"}
